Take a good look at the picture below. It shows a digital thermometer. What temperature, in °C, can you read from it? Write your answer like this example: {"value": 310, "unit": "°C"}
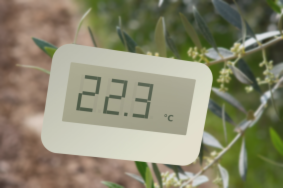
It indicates {"value": 22.3, "unit": "°C"}
